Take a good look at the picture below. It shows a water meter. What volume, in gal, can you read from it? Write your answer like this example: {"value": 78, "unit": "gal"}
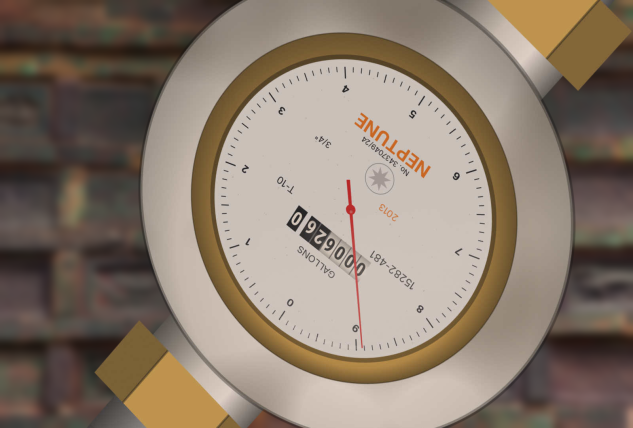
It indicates {"value": 6258.9, "unit": "gal"}
